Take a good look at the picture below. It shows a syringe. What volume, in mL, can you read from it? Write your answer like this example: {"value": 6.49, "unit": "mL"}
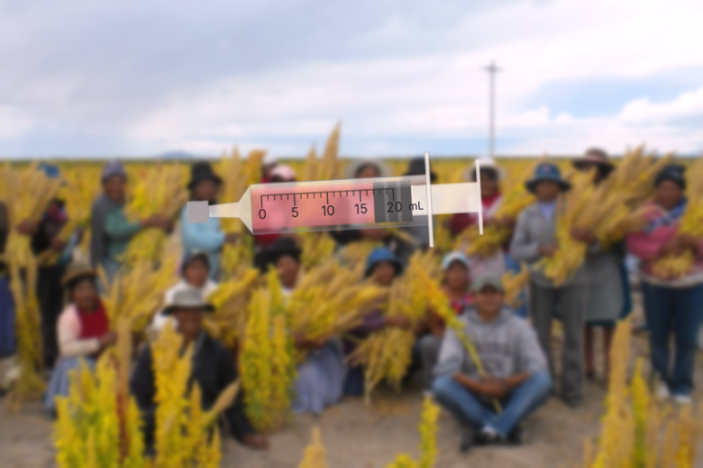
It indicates {"value": 17, "unit": "mL"}
